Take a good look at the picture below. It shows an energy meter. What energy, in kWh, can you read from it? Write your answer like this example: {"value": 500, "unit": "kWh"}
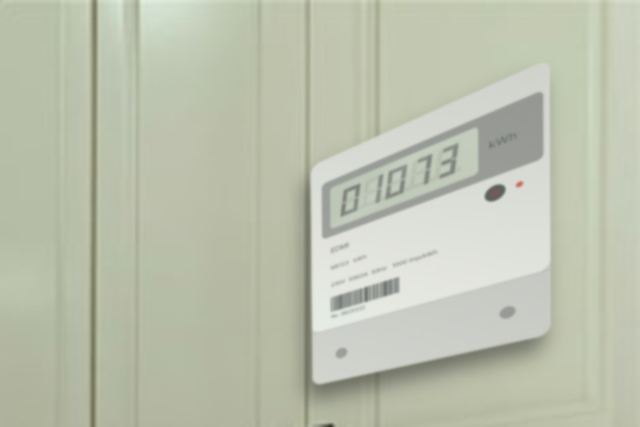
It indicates {"value": 1073, "unit": "kWh"}
